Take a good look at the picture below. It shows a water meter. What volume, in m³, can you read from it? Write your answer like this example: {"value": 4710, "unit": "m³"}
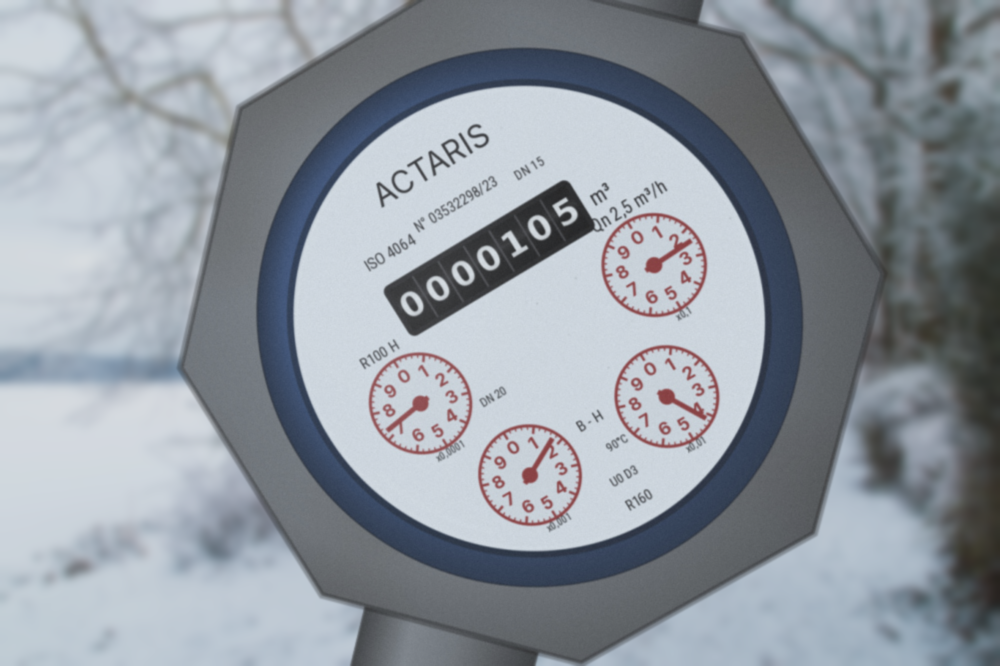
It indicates {"value": 105.2417, "unit": "m³"}
